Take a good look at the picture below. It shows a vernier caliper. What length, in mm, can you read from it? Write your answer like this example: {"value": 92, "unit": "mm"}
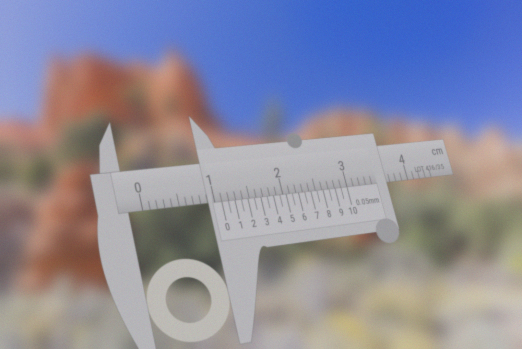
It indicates {"value": 11.0, "unit": "mm"}
